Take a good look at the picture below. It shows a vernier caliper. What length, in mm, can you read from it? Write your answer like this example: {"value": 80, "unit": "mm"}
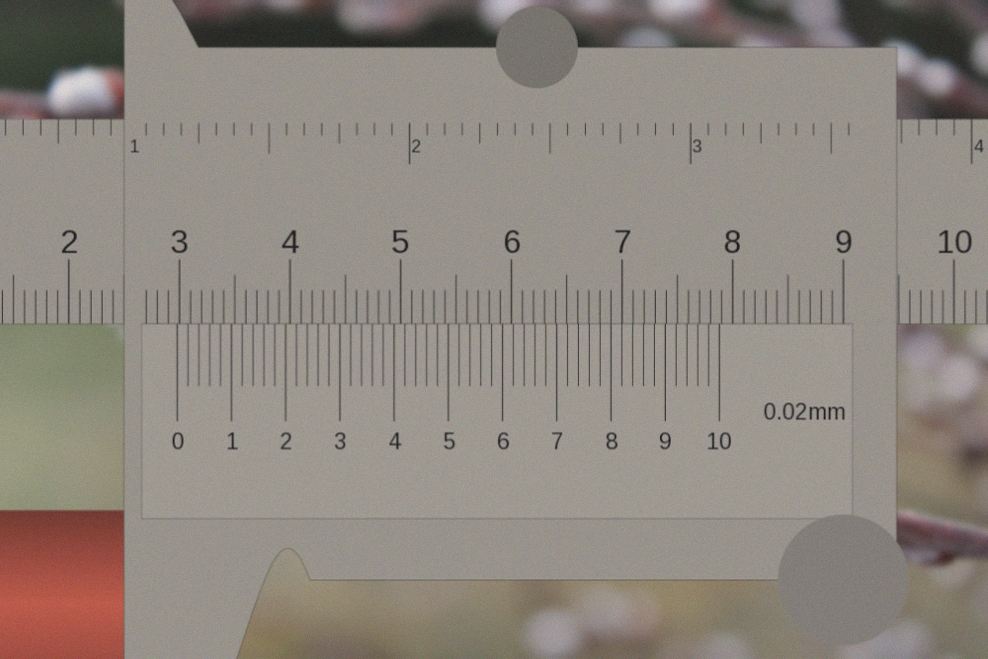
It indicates {"value": 29.8, "unit": "mm"}
